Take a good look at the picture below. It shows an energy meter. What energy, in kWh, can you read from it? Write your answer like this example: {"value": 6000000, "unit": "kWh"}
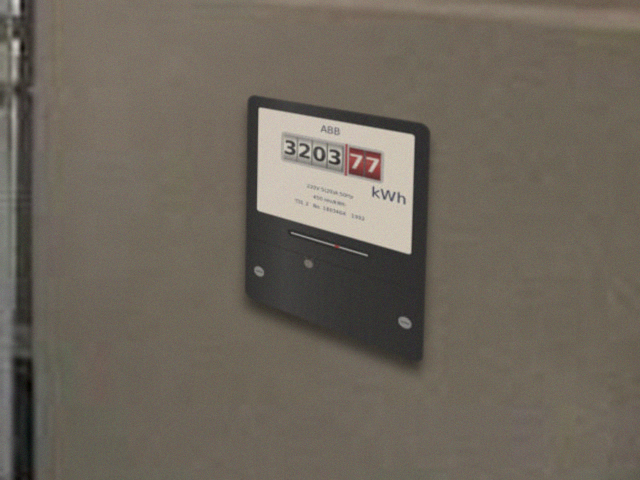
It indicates {"value": 3203.77, "unit": "kWh"}
